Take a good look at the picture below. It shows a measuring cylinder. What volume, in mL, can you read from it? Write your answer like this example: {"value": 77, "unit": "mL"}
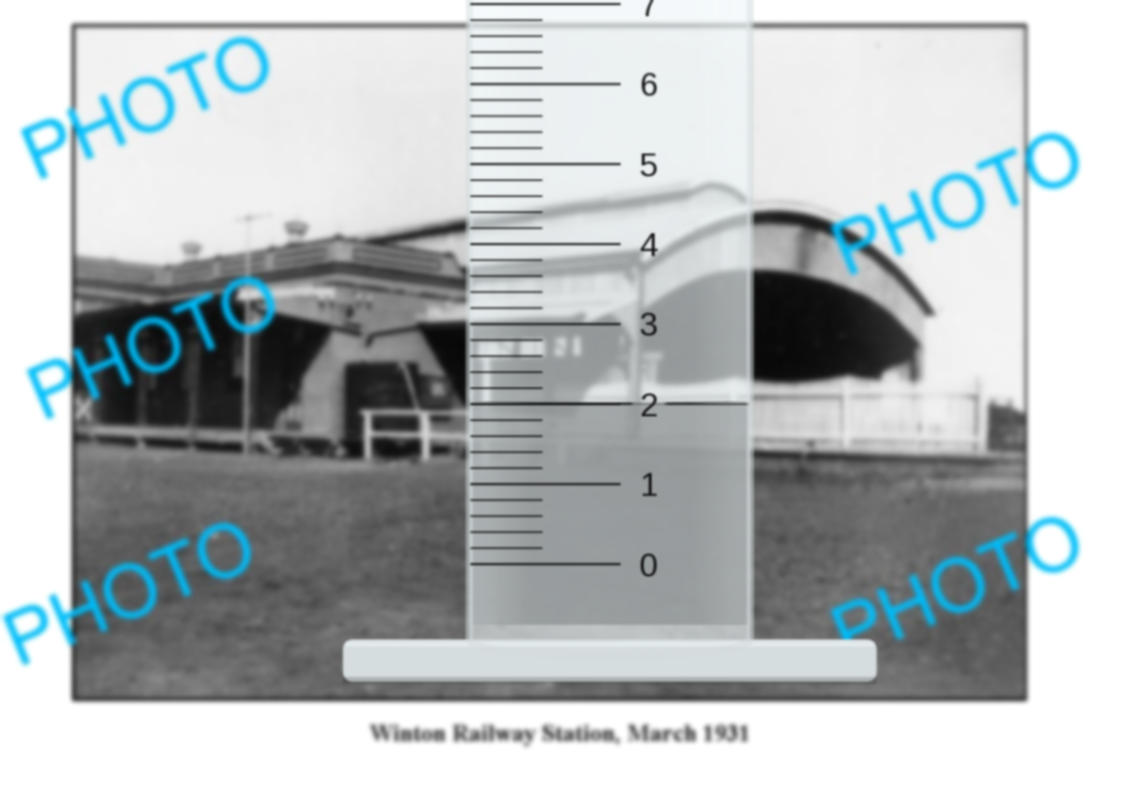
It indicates {"value": 2, "unit": "mL"}
